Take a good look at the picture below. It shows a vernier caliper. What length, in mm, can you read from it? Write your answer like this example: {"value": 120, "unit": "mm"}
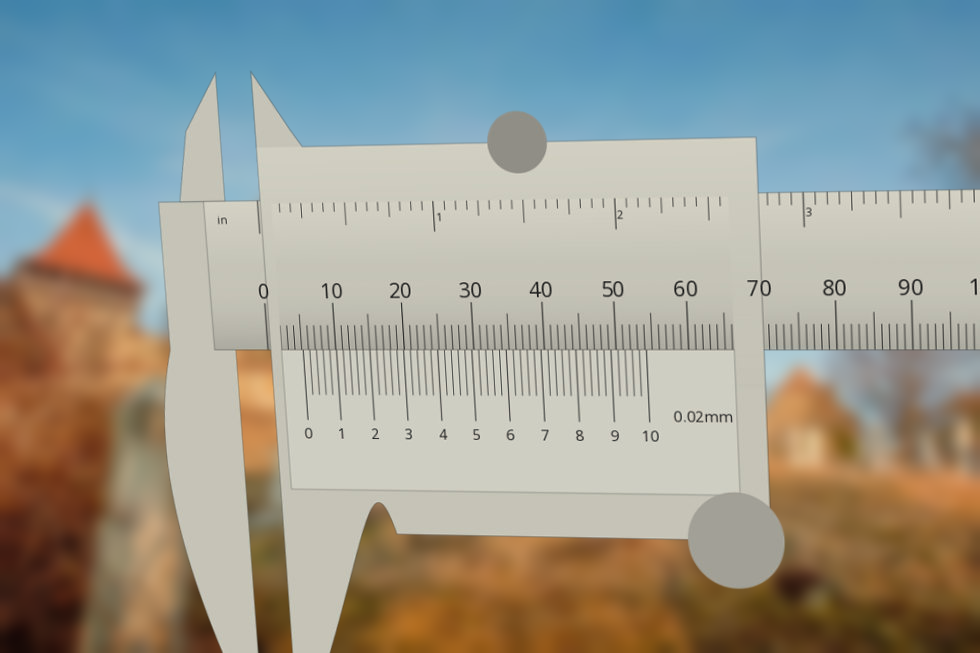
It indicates {"value": 5.2, "unit": "mm"}
